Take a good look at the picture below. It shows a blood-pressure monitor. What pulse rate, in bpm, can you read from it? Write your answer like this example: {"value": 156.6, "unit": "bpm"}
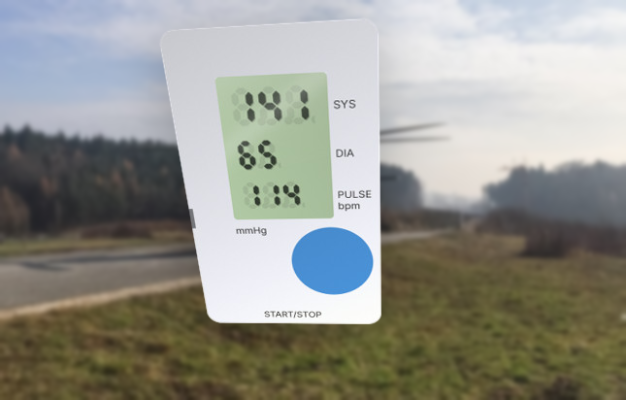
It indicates {"value": 114, "unit": "bpm"}
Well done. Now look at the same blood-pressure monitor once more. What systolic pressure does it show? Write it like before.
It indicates {"value": 141, "unit": "mmHg"}
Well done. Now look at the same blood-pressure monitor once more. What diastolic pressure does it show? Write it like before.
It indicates {"value": 65, "unit": "mmHg"}
